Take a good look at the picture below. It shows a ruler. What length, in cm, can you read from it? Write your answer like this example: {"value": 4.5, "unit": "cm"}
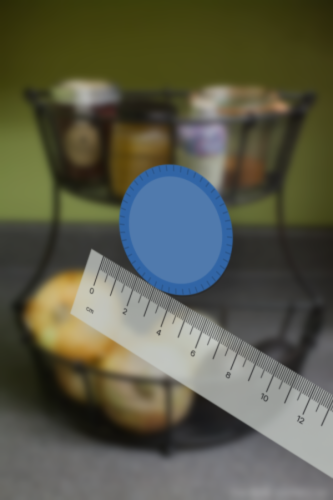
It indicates {"value": 6, "unit": "cm"}
